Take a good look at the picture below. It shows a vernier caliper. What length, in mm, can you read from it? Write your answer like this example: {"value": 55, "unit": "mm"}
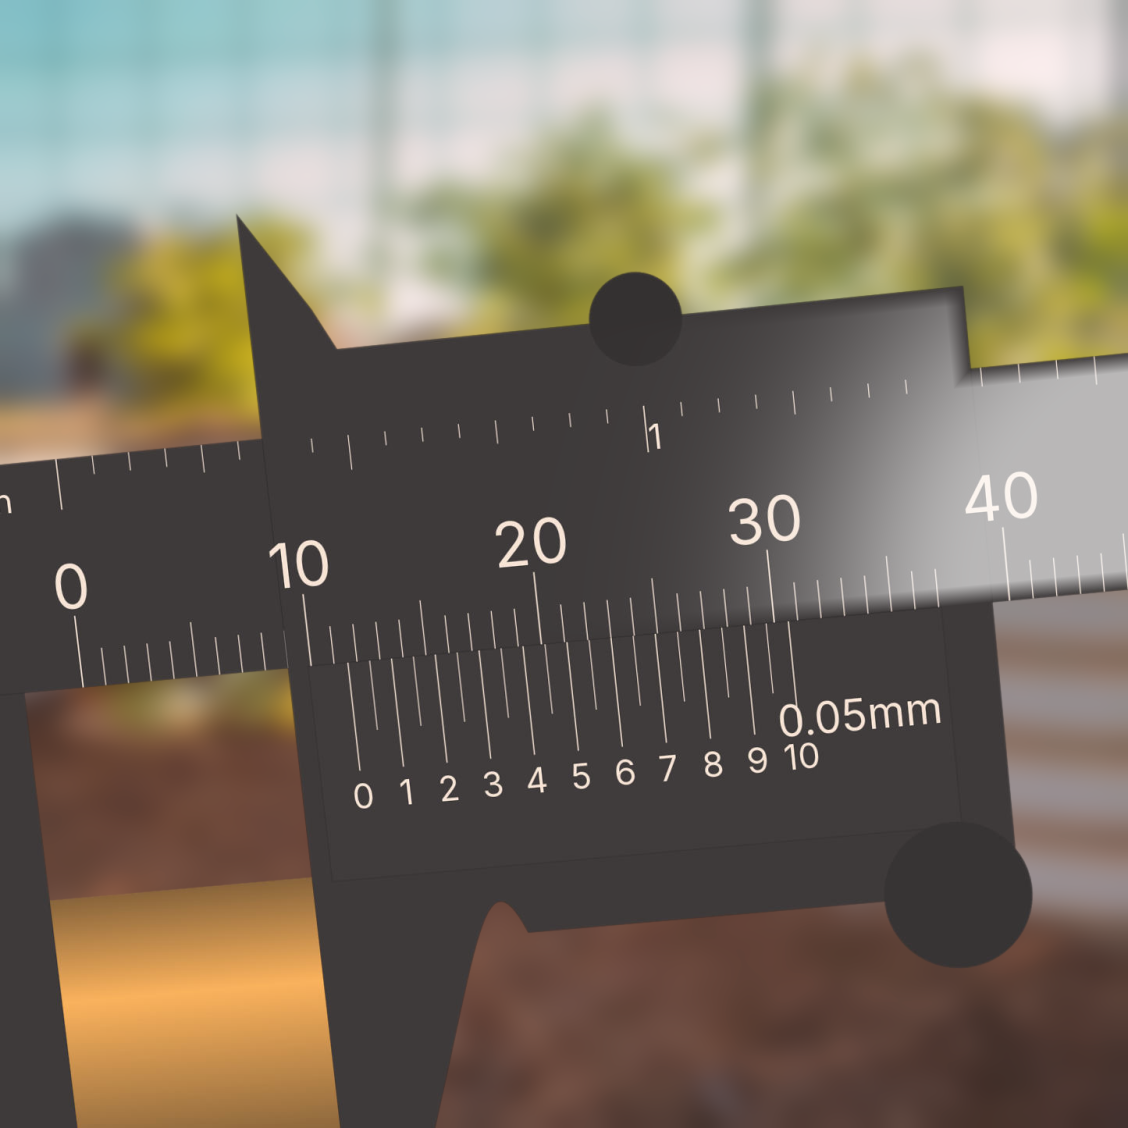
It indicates {"value": 11.60, "unit": "mm"}
